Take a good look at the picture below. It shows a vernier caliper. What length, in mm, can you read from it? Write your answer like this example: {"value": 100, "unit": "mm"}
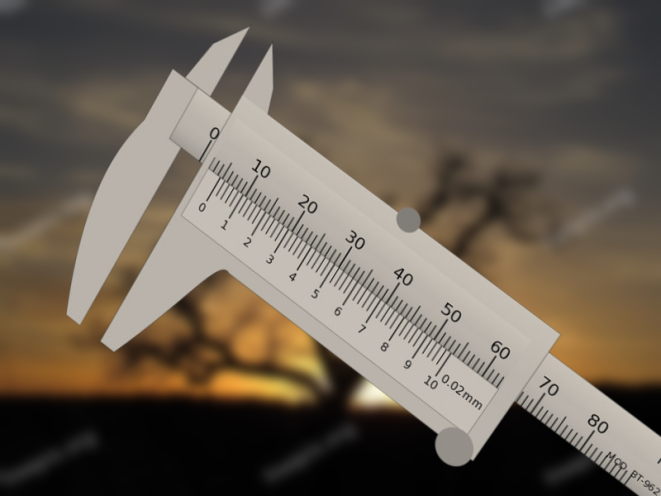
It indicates {"value": 4.6, "unit": "mm"}
